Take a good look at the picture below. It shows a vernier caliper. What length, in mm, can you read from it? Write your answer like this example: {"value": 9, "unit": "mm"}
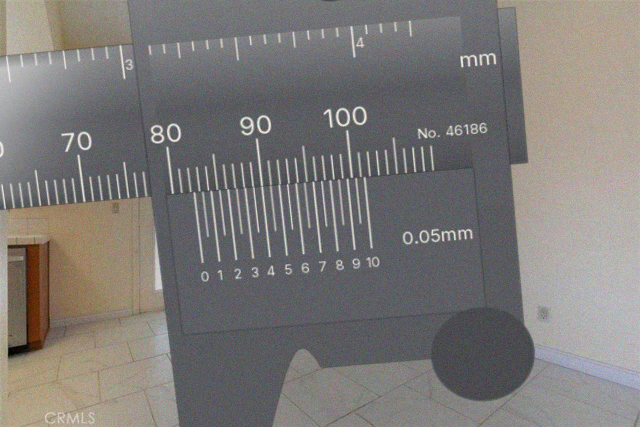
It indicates {"value": 82.4, "unit": "mm"}
